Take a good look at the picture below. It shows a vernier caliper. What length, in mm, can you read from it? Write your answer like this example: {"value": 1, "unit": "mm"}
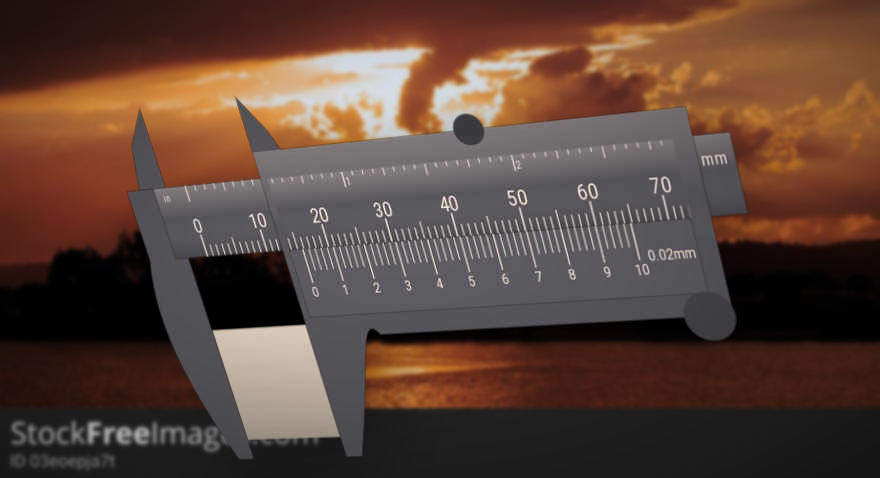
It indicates {"value": 15.8, "unit": "mm"}
